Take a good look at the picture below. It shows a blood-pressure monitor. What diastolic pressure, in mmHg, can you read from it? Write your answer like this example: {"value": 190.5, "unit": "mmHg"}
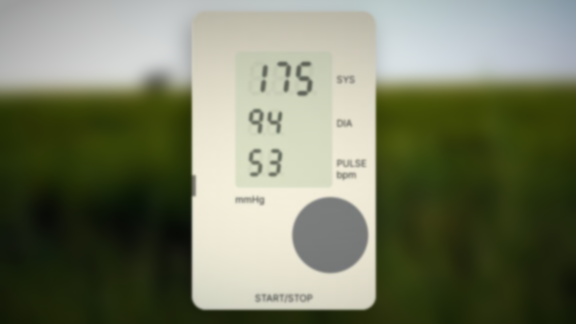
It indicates {"value": 94, "unit": "mmHg"}
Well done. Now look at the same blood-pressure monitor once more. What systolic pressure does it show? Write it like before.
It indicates {"value": 175, "unit": "mmHg"}
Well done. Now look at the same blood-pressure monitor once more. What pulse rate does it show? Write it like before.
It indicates {"value": 53, "unit": "bpm"}
